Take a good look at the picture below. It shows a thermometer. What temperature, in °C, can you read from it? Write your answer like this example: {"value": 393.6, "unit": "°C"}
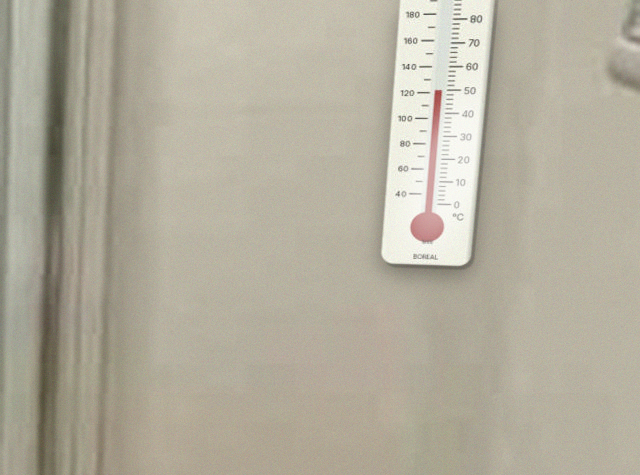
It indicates {"value": 50, "unit": "°C"}
